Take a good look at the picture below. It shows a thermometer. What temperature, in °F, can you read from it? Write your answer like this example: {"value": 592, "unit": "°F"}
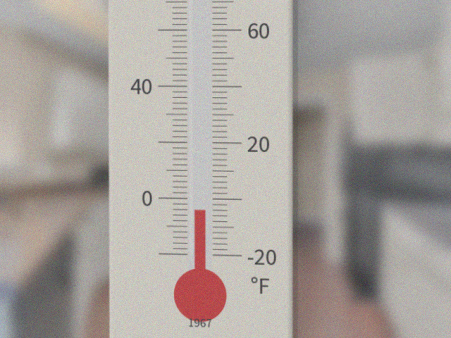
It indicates {"value": -4, "unit": "°F"}
